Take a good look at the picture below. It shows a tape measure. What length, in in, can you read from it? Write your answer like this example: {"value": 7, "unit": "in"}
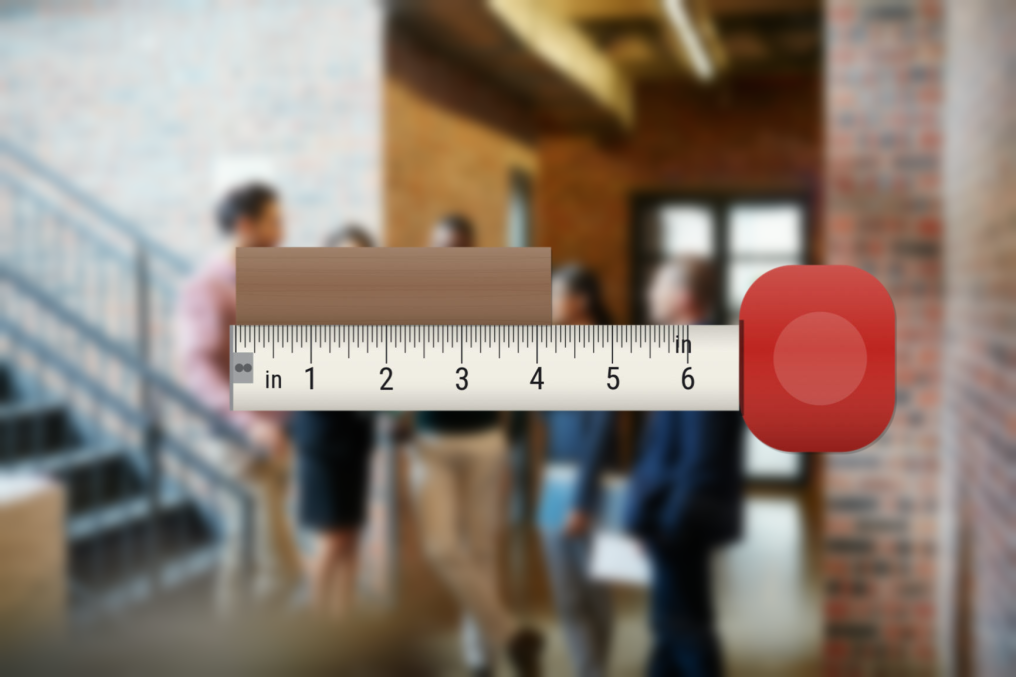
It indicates {"value": 4.1875, "unit": "in"}
